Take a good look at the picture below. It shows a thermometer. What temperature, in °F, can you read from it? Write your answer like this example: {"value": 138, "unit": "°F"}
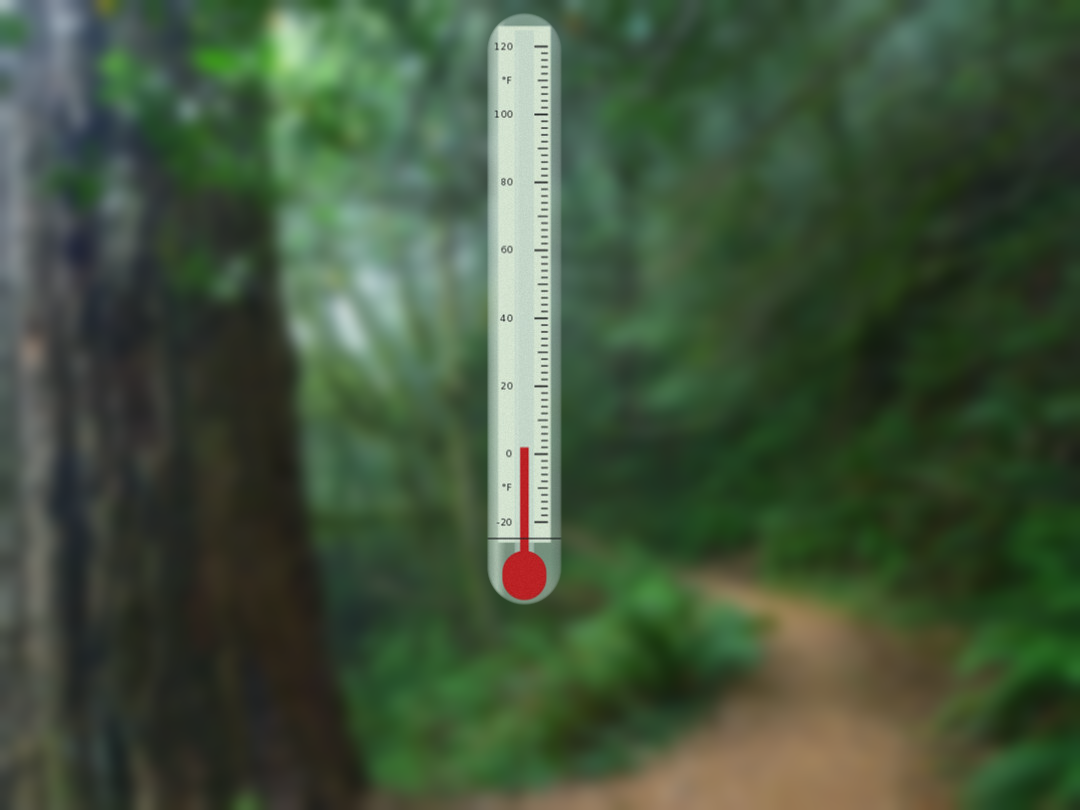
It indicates {"value": 2, "unit": "°F"}
